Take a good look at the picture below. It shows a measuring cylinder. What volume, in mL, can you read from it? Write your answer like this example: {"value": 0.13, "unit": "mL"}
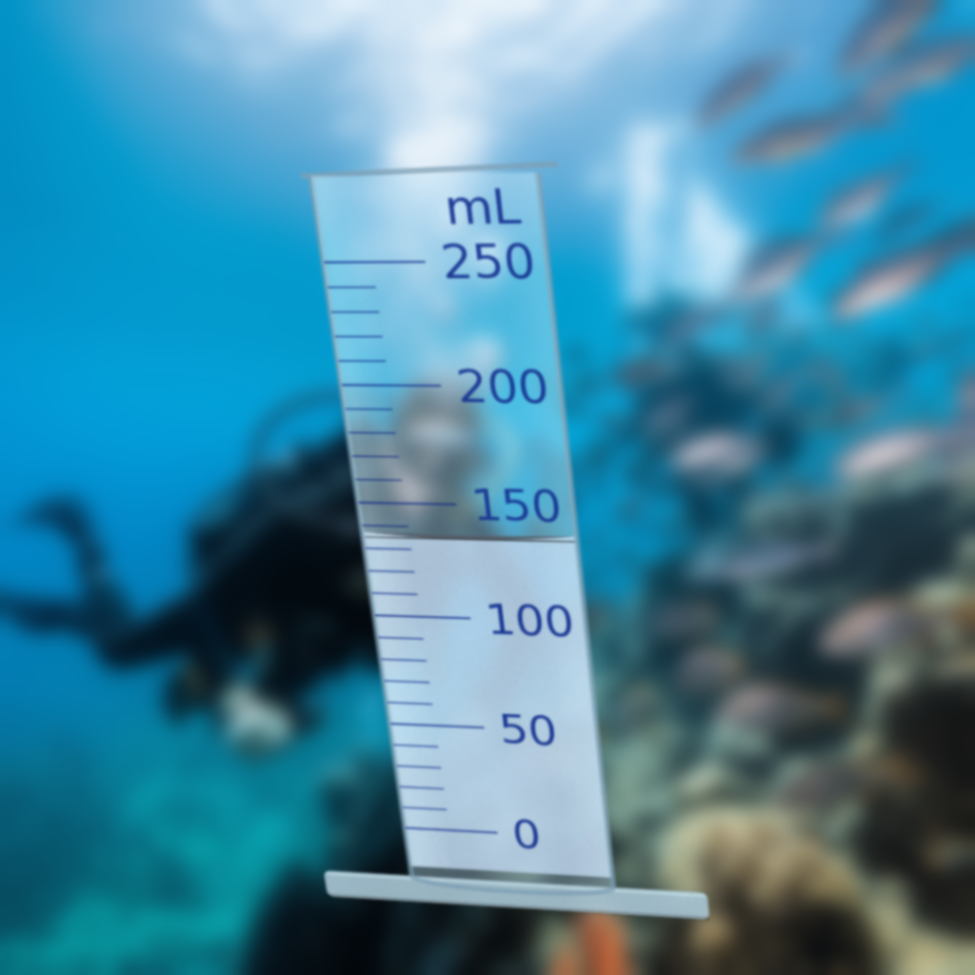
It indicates {"value": 135, "unit": "mL"}
